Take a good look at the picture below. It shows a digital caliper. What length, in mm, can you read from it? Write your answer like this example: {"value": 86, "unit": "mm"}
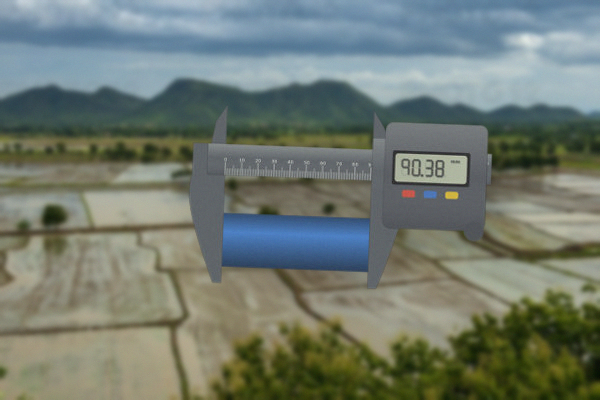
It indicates {"value": 90.38, "unit": "mm"}
